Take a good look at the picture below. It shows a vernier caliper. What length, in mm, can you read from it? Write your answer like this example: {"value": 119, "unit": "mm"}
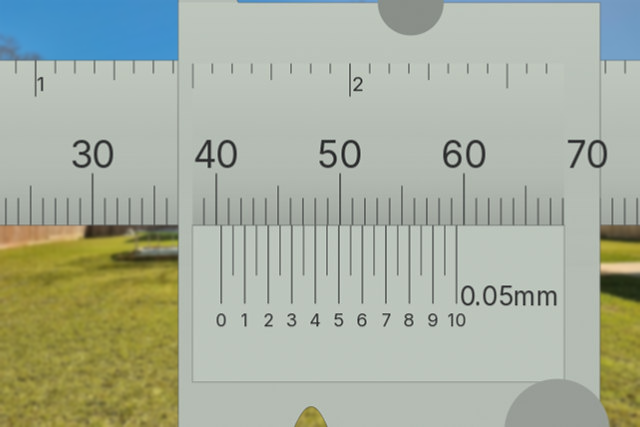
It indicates {"value": 40.4, "unit": "mm"}
